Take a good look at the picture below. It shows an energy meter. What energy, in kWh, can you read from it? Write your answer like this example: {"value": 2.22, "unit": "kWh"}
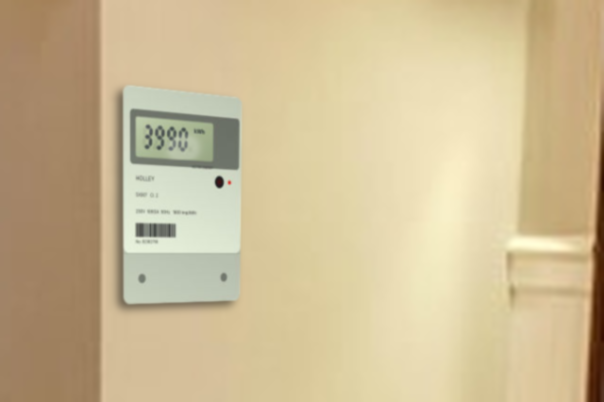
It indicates {"value": 3990, "unit": "kWh"}
